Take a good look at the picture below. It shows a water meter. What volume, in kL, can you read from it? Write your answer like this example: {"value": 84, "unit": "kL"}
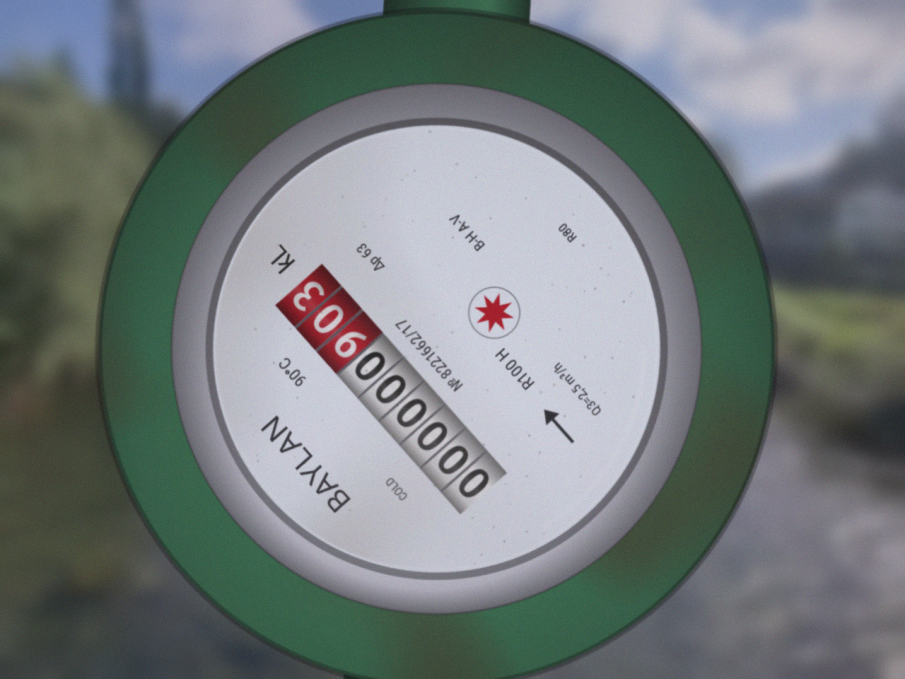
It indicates {"value": 0.903, "unit": "kL"}
